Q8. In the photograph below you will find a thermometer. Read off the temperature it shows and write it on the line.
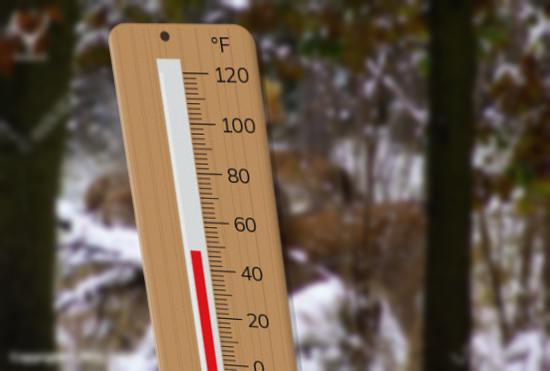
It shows 48 °F
